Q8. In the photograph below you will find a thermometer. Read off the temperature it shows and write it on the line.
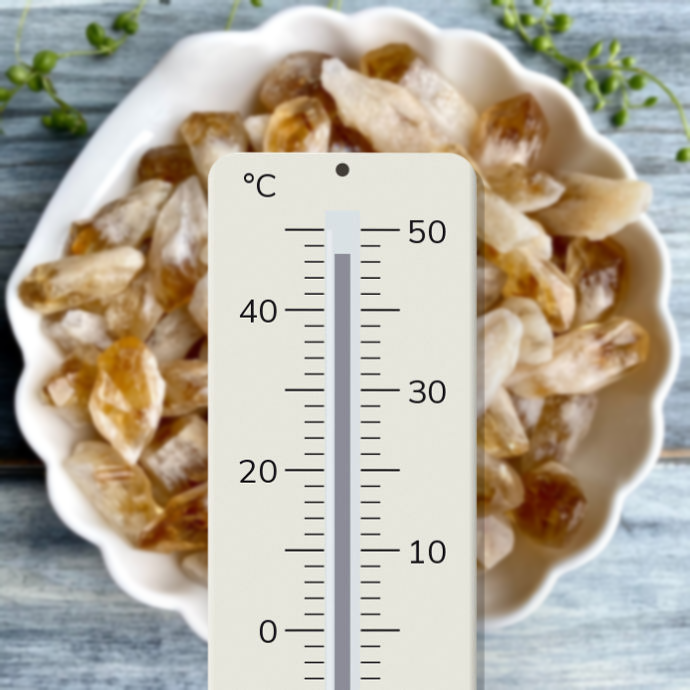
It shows 47 °C
